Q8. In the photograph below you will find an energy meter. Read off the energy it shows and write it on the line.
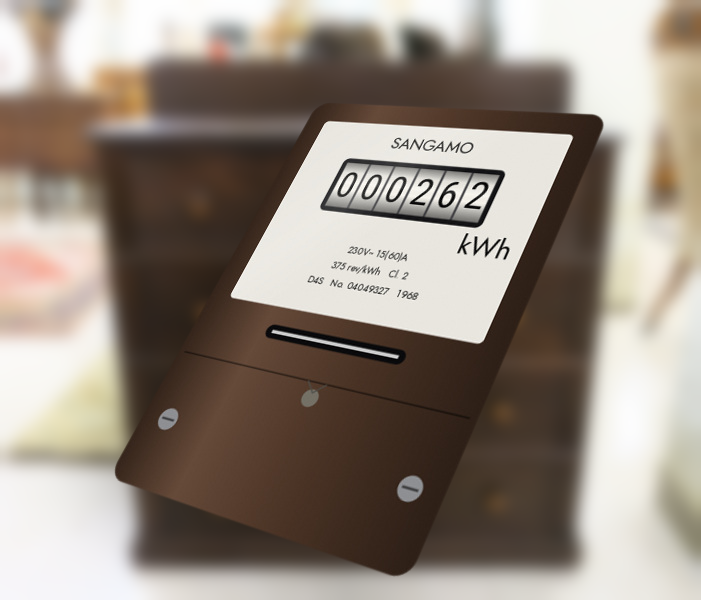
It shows 262 kWh
